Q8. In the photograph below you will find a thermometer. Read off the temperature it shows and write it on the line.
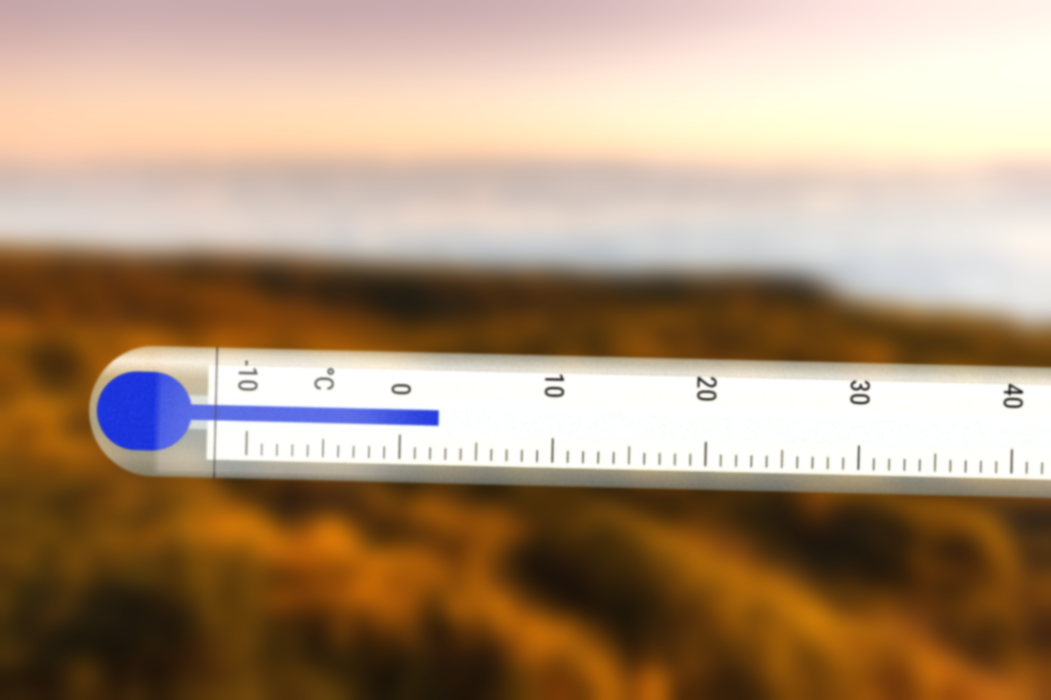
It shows 2.5 °C
